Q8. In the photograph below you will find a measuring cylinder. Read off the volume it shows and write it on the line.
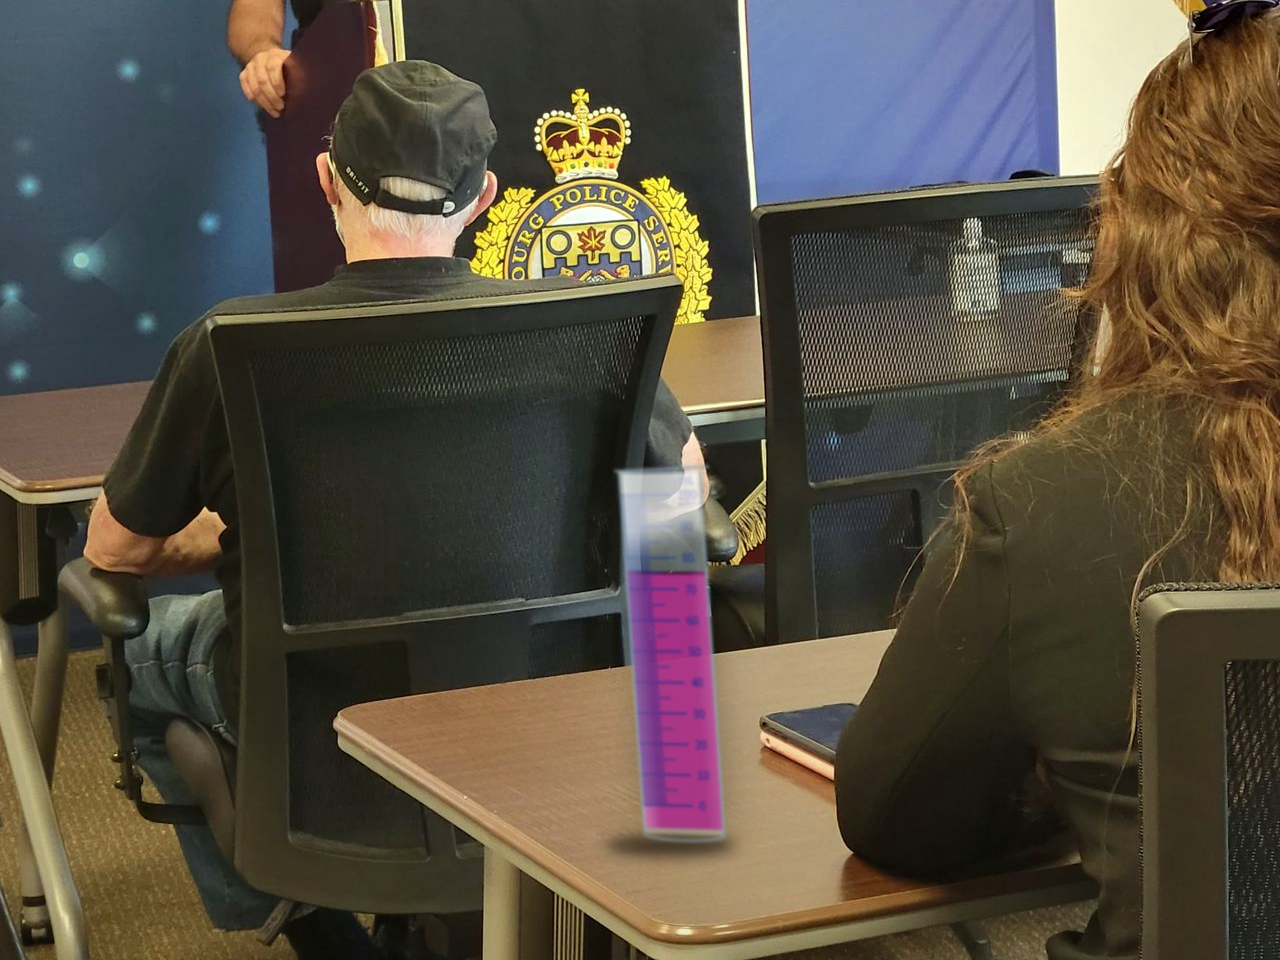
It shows 75 mL
